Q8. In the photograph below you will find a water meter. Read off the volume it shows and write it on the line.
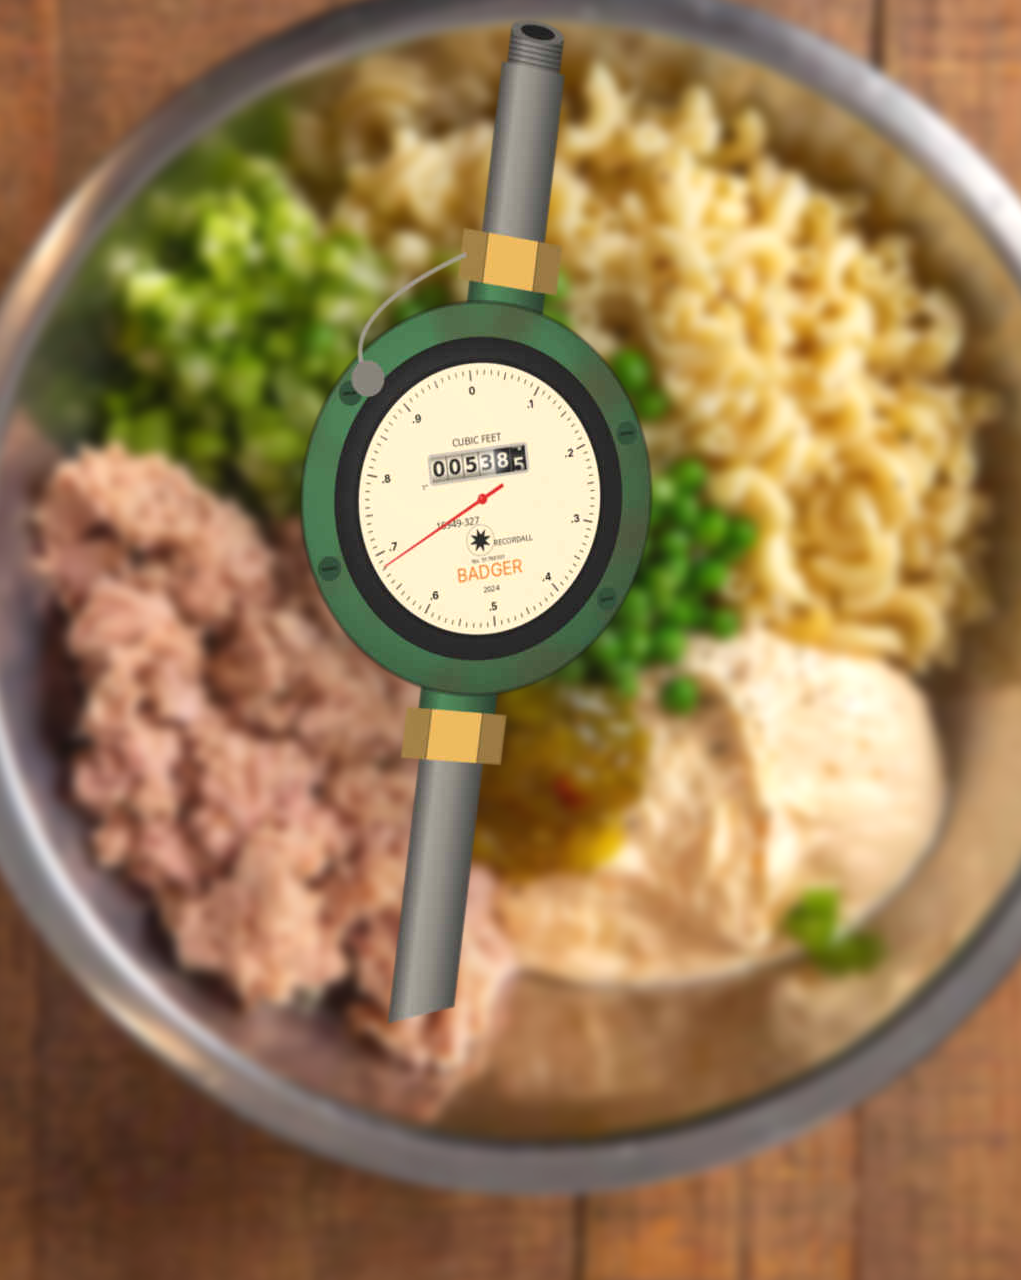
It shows 5384.68 ft³
